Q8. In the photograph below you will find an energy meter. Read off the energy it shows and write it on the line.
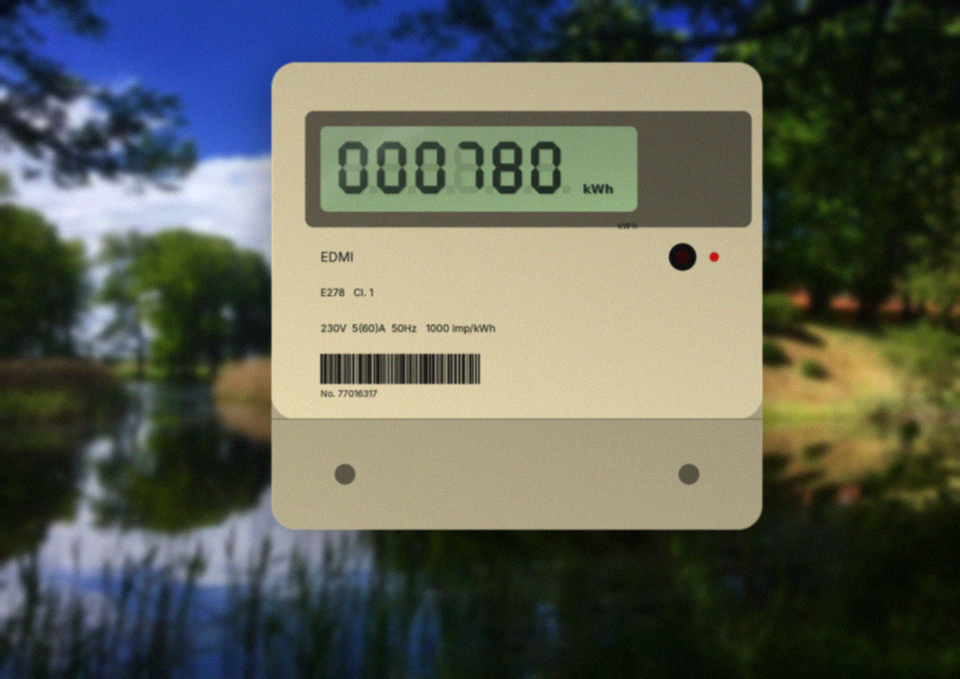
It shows 780 kWh
